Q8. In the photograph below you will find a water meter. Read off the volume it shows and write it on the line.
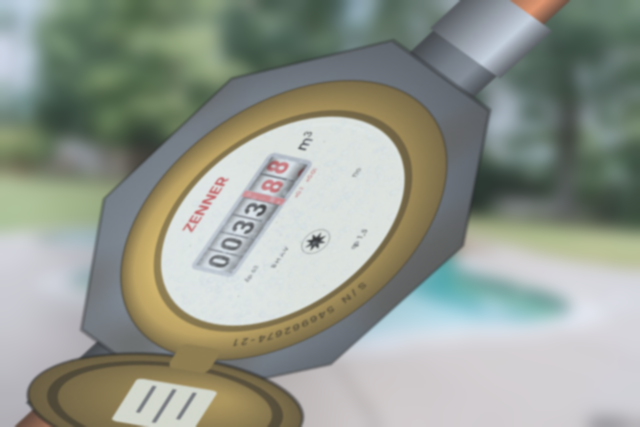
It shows 33.88 m³
